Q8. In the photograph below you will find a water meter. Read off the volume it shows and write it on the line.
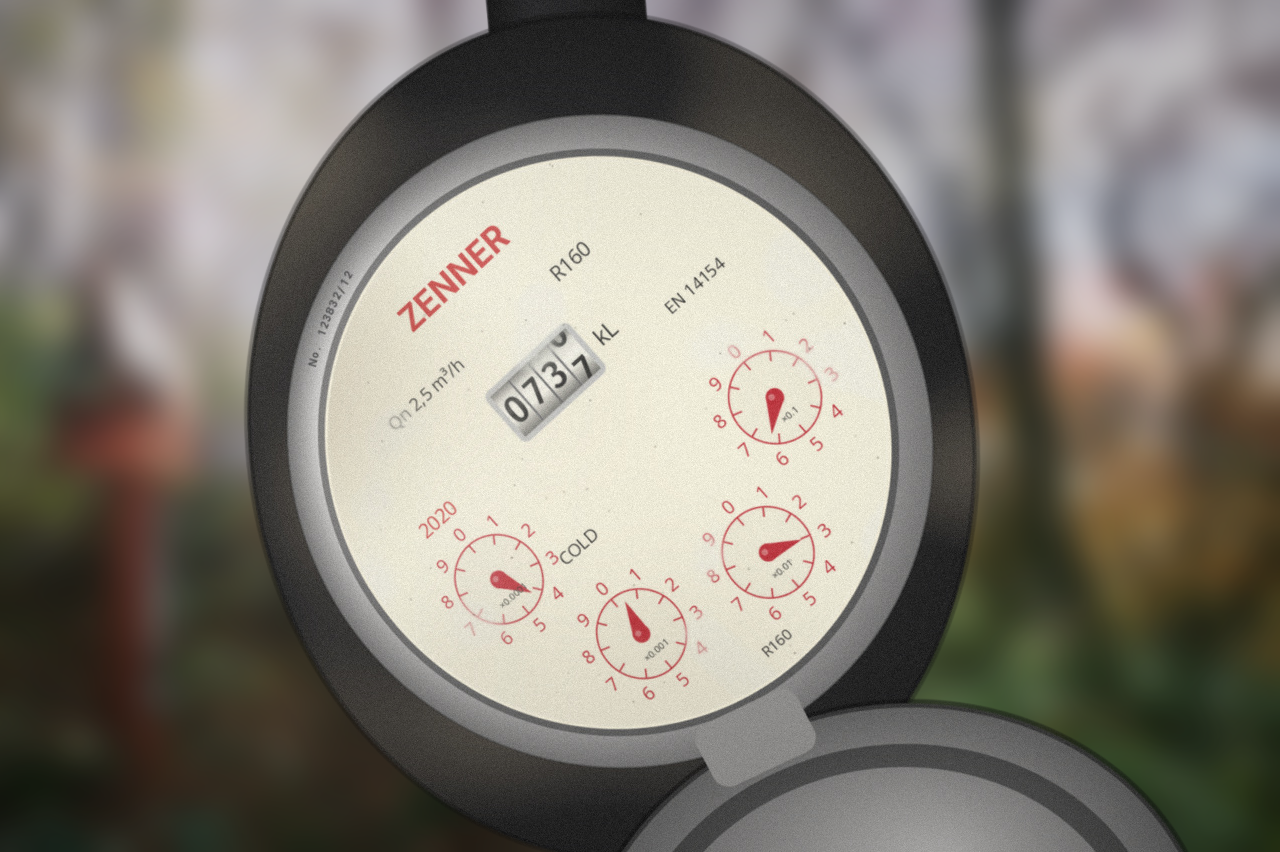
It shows 736.6304 kL
